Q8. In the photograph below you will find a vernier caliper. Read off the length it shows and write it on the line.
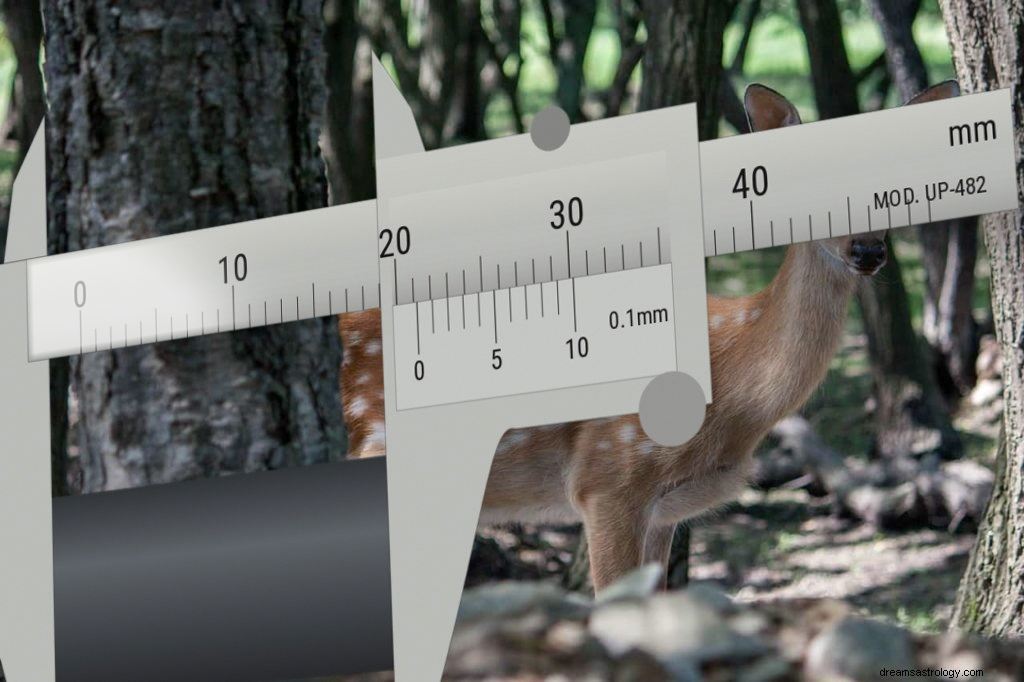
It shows 21.2 mm
